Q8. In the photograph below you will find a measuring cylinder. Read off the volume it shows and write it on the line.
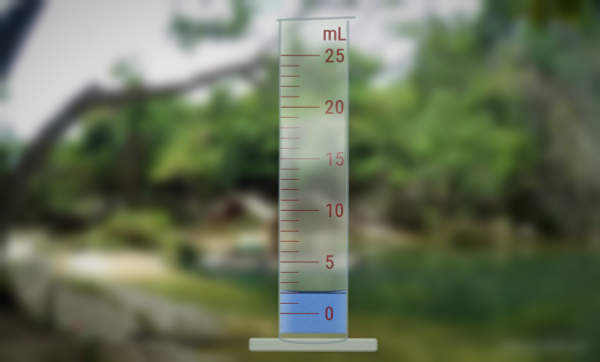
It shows 2 mL
